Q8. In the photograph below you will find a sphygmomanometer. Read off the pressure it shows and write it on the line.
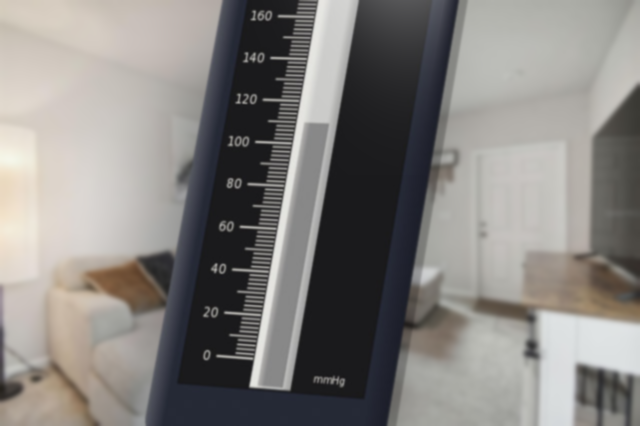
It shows 110 mmHg
